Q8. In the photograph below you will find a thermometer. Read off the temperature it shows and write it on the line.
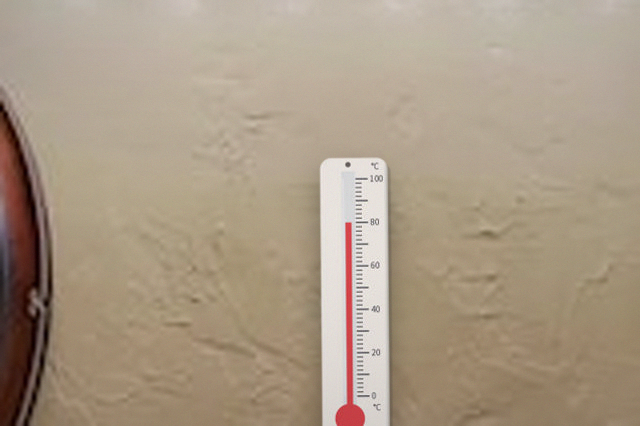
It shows 80 °C
